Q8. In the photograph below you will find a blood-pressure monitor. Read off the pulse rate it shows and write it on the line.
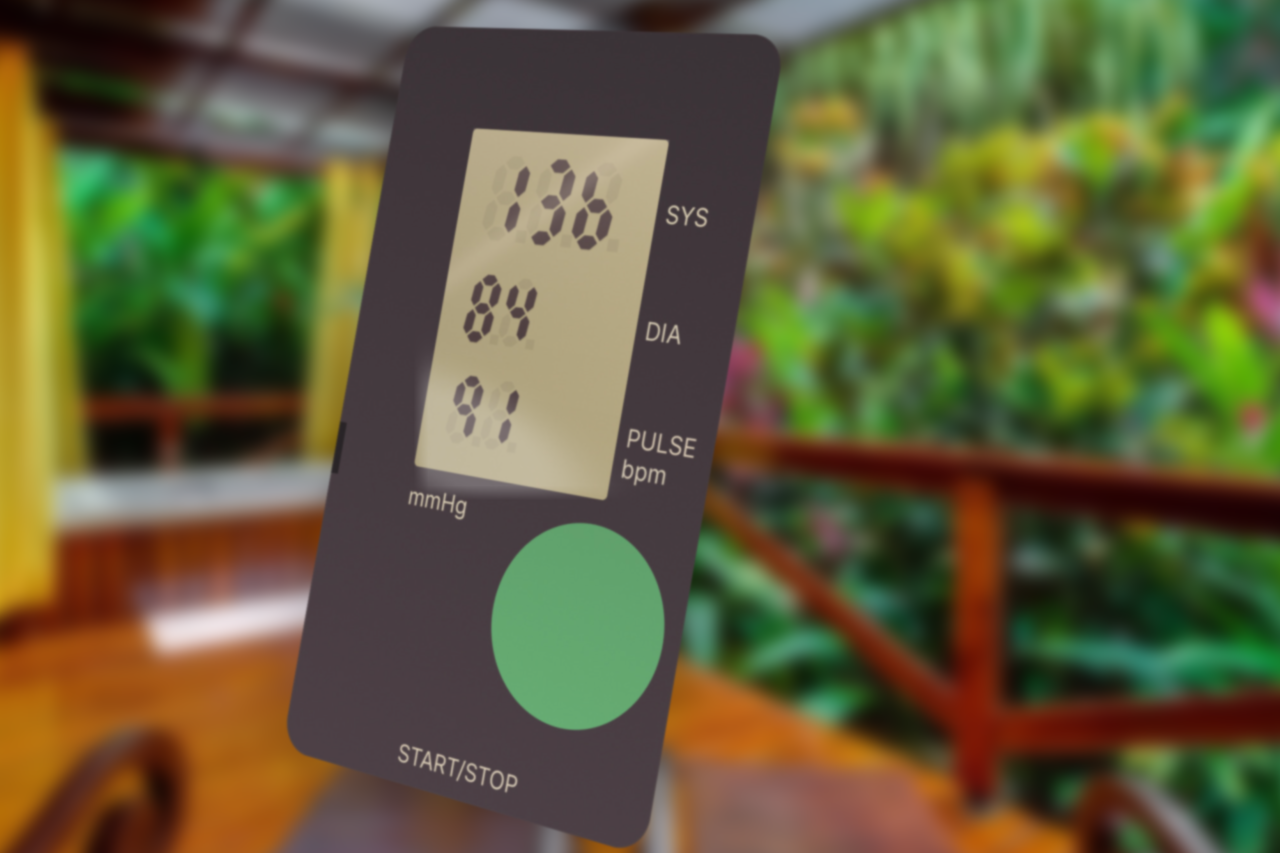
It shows 91 bpm
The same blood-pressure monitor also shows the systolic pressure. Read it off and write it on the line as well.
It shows 136 mmHg
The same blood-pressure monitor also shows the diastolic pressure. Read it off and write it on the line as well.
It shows 84 mmHg
